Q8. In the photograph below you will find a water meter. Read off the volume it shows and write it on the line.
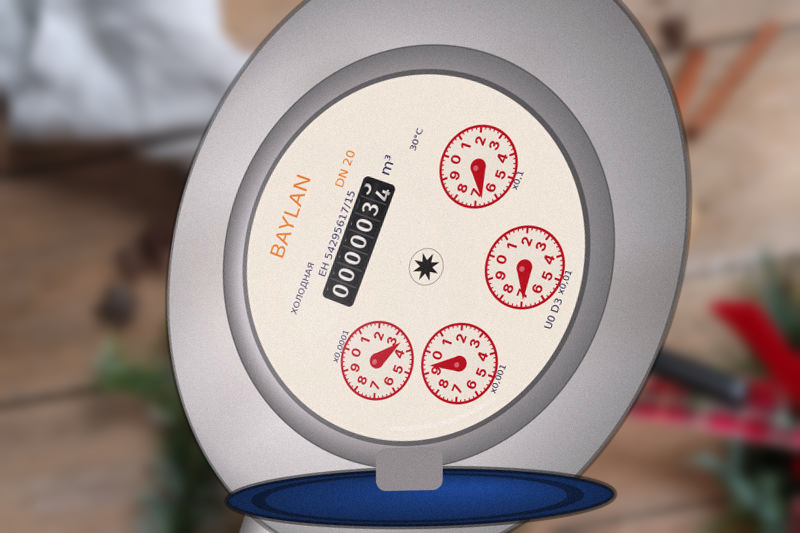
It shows 33.6693 m³
